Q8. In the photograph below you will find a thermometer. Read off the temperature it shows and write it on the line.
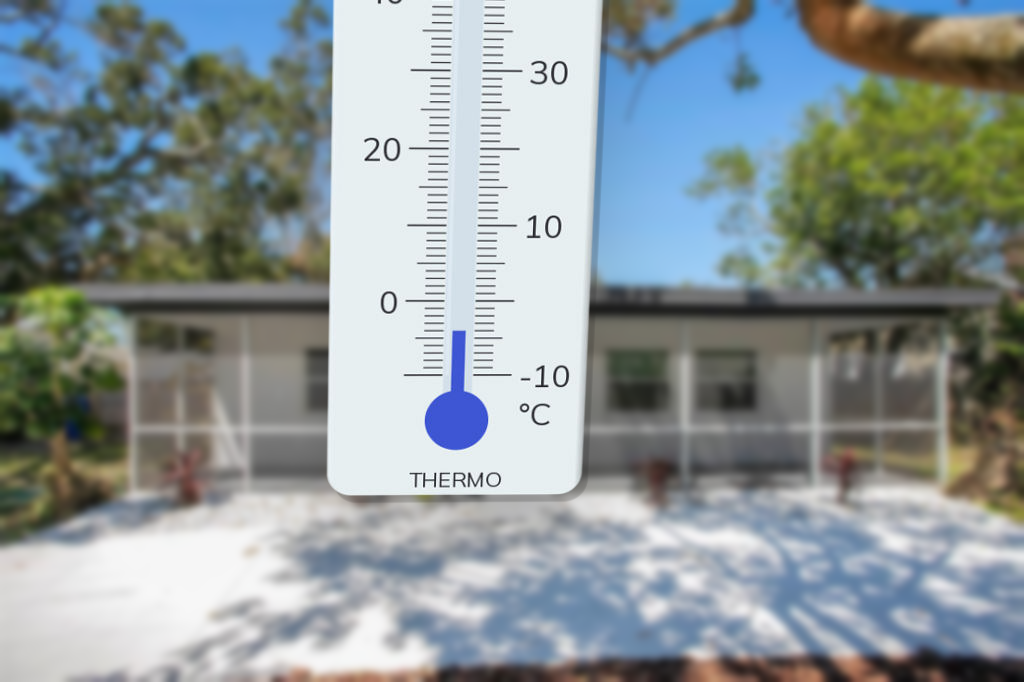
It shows -4 °C
